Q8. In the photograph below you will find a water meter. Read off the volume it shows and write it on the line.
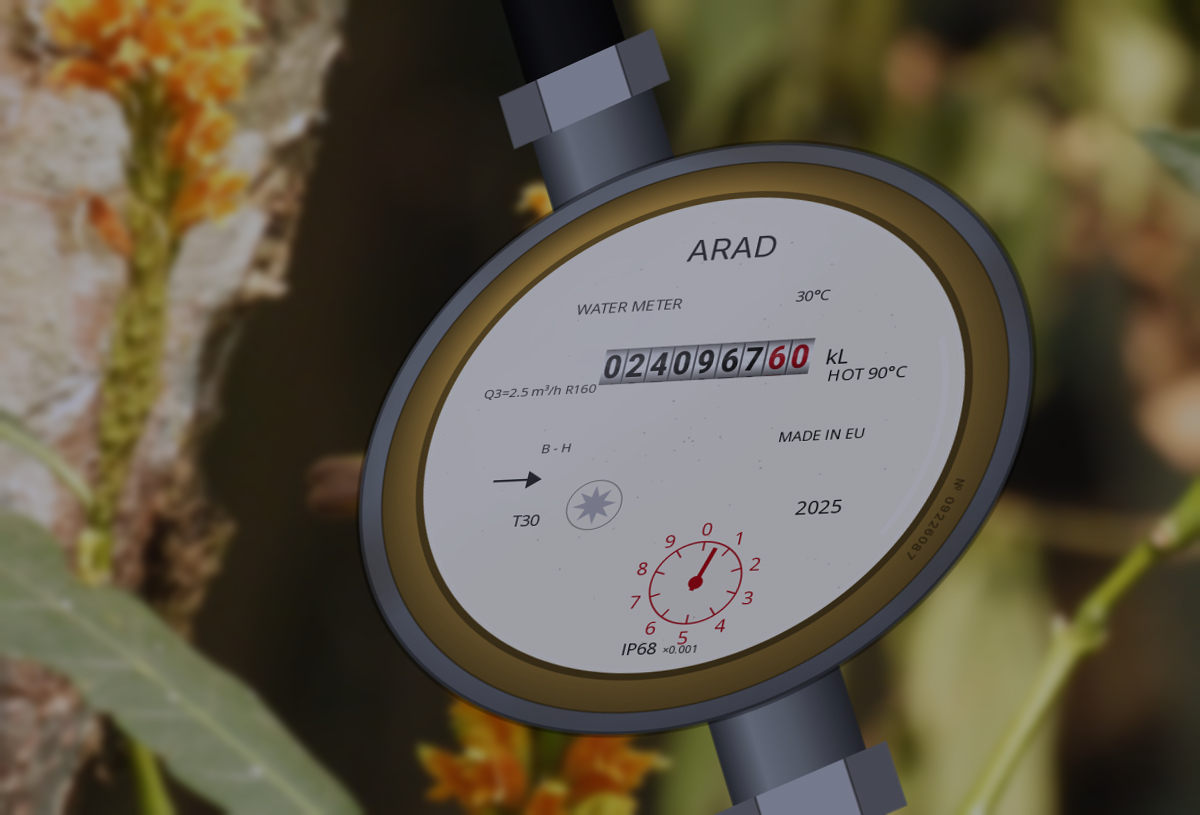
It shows 240967.600 kL
